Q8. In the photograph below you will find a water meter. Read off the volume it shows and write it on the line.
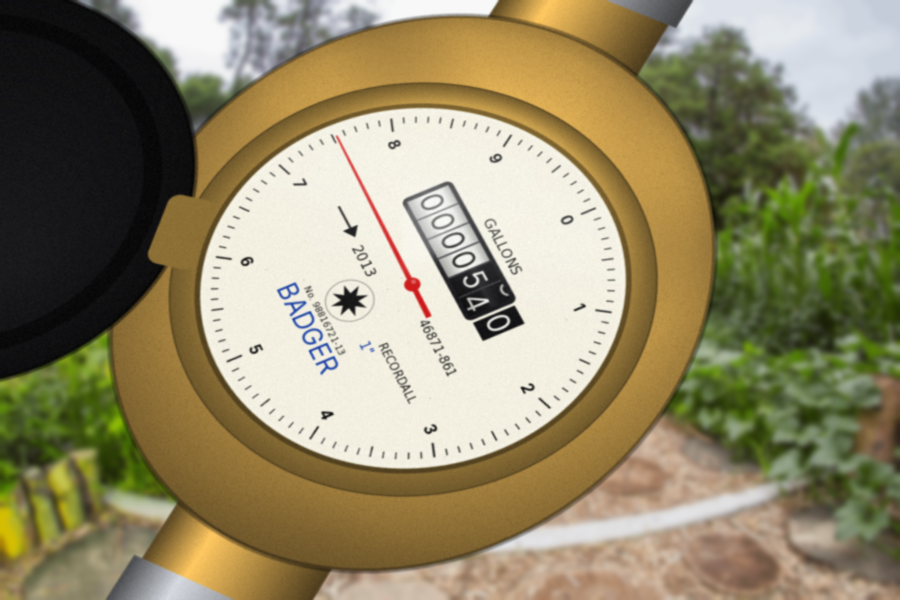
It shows 537.5 gal
